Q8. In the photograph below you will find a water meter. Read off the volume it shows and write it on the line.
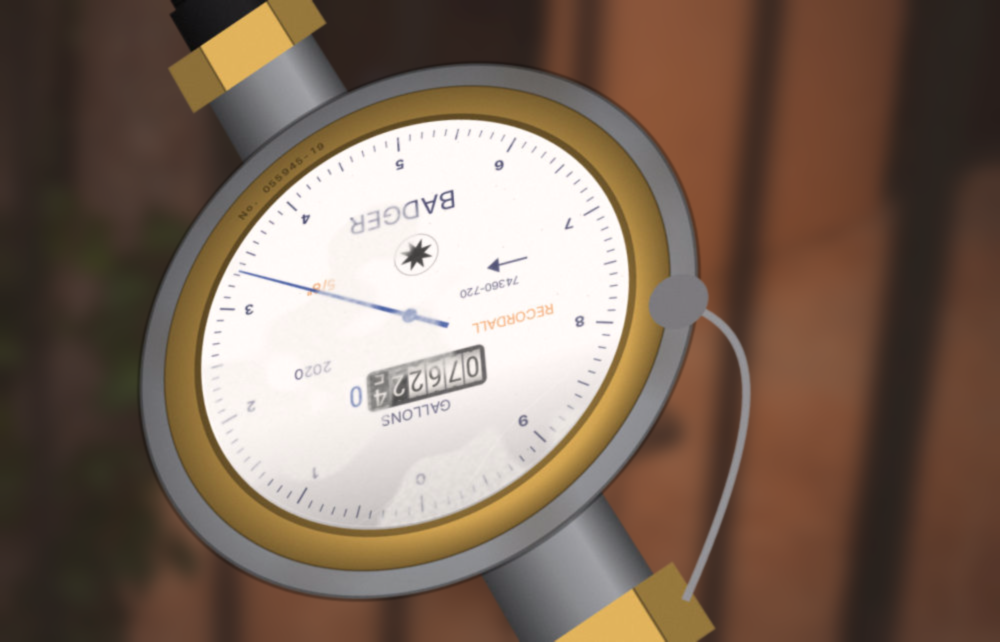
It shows 762243.3 gal
